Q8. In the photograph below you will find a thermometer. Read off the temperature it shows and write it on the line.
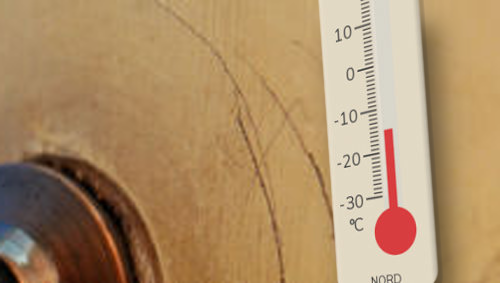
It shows -15 °C
